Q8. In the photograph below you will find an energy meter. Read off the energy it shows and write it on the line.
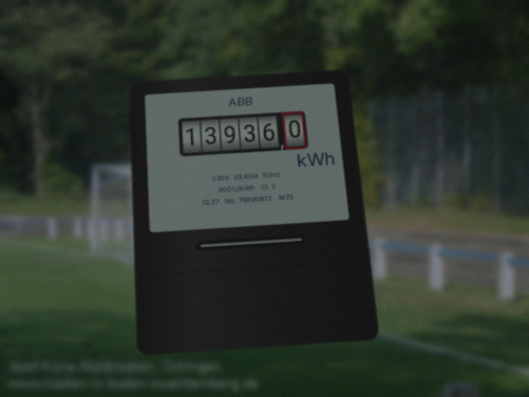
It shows 13936.0 kWh
